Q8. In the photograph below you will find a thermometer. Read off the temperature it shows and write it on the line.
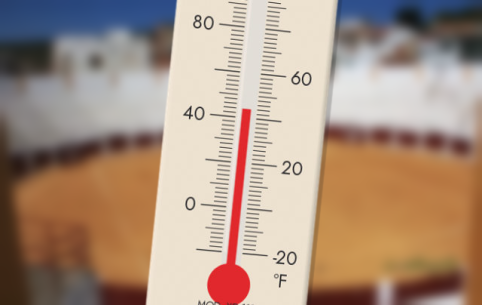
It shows 44 °F
